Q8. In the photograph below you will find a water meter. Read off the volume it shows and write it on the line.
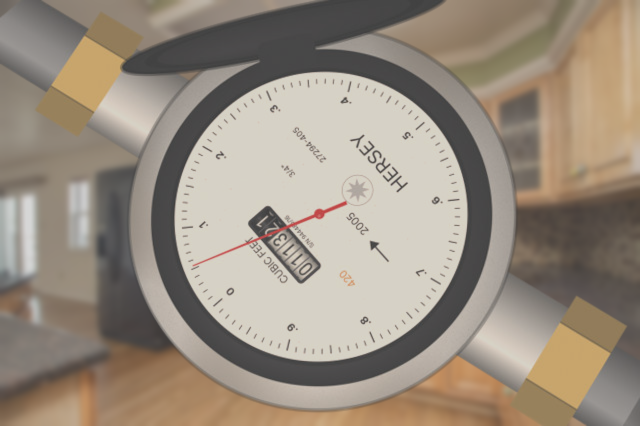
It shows 11321.05 ft³
